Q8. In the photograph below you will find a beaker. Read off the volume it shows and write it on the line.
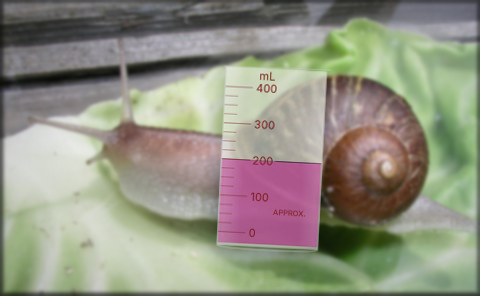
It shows 200 mL
